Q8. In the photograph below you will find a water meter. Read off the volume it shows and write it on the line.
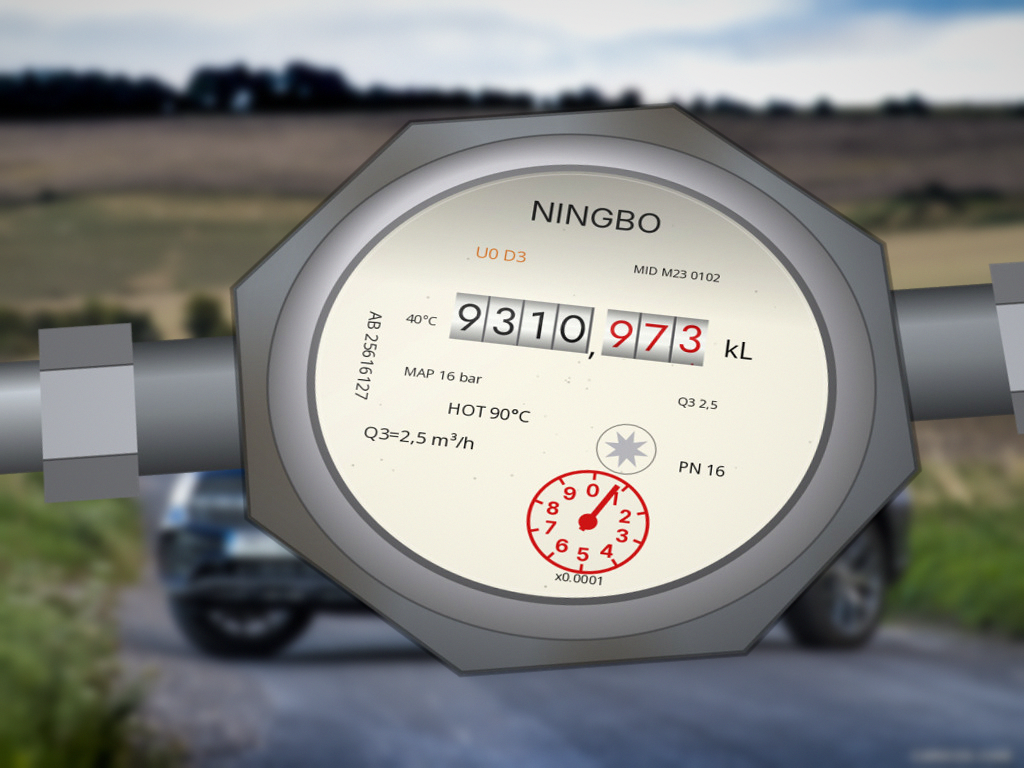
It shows 9310.9730 kL
